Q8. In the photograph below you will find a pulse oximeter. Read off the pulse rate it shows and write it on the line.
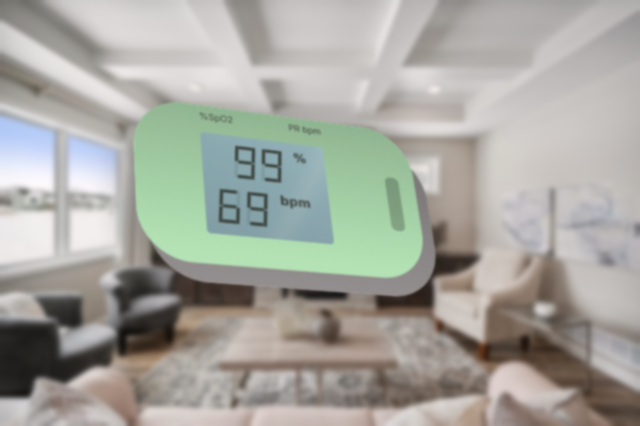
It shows 69 bpm
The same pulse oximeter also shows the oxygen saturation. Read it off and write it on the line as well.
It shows 99 %
